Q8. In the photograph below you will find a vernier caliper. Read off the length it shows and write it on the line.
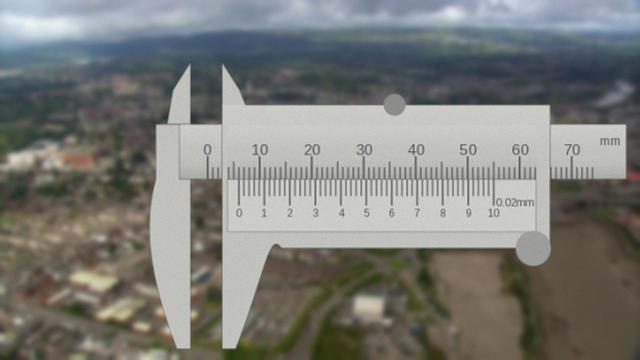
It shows 6.0 mm
